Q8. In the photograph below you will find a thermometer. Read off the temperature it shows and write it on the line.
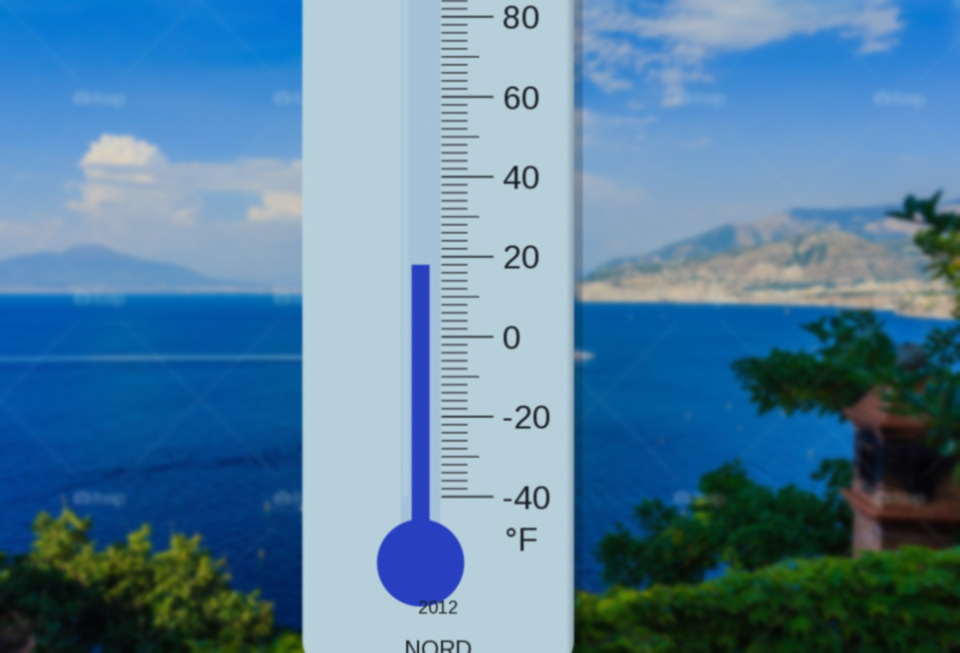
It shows 18 °F
